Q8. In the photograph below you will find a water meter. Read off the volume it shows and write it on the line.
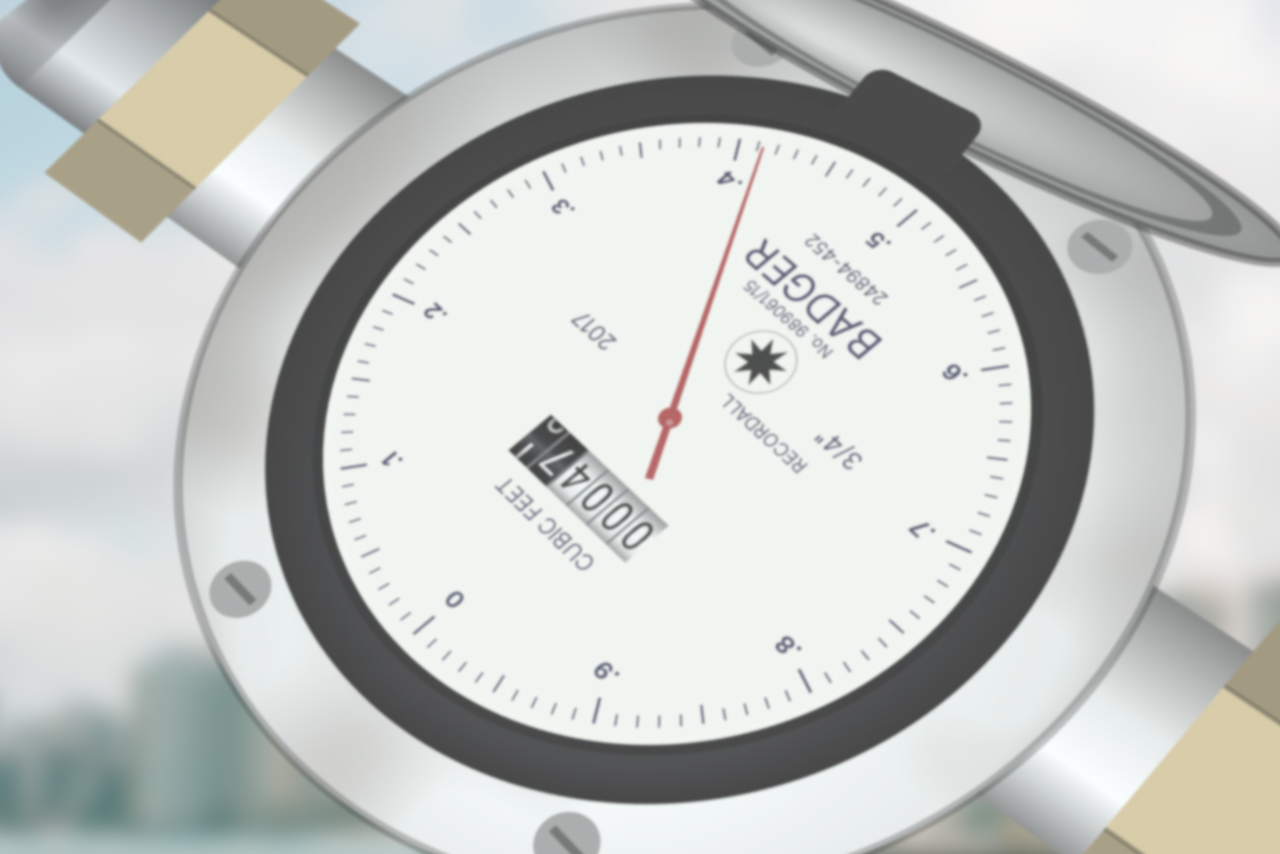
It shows 471.41 ft³
